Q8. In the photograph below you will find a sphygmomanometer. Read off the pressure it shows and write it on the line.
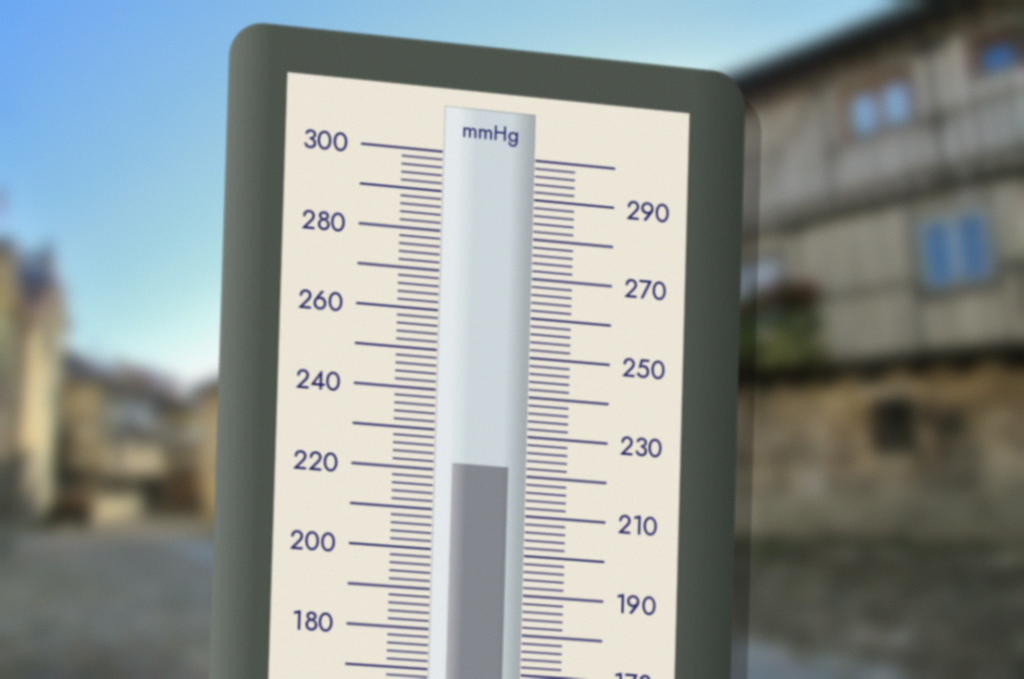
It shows 222 mmHg
